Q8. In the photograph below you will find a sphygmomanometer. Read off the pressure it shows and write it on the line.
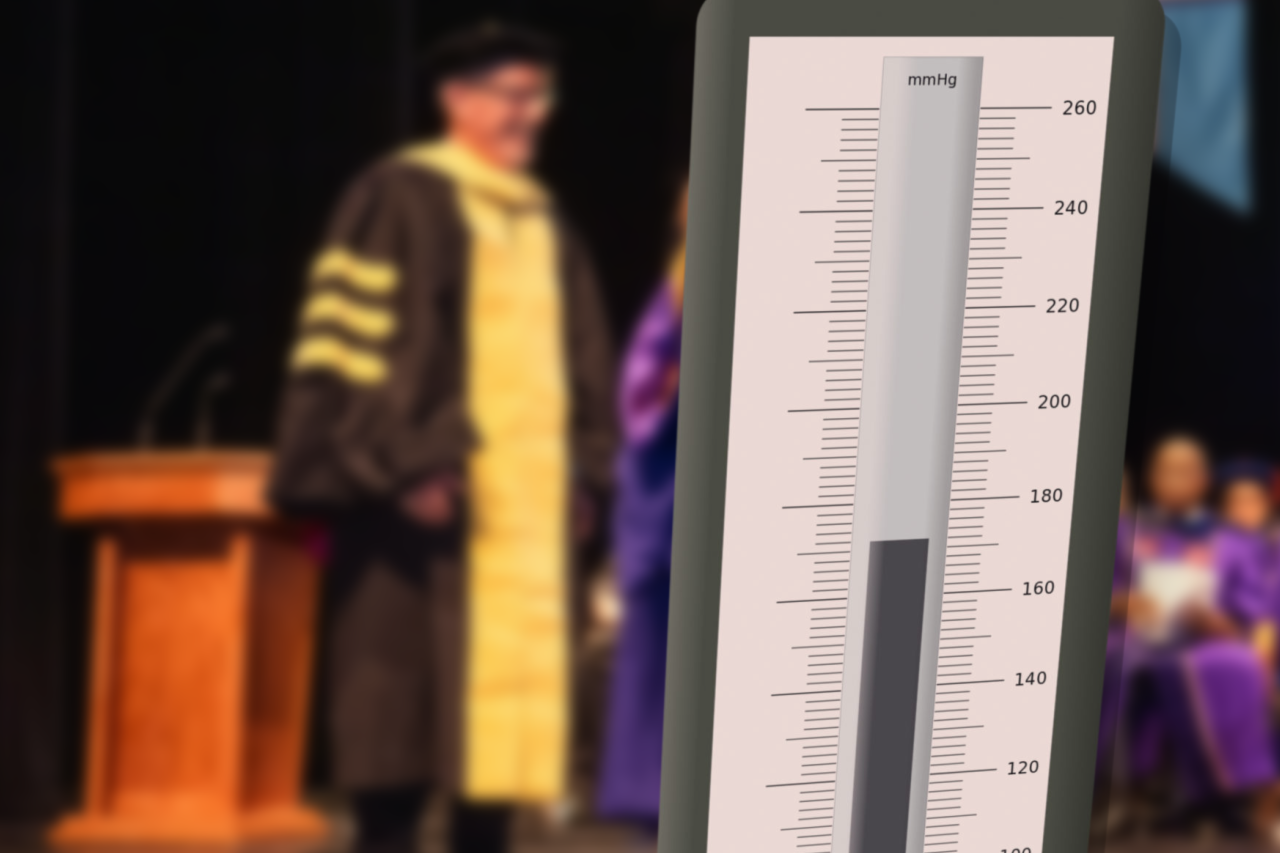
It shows 172 mmHg
